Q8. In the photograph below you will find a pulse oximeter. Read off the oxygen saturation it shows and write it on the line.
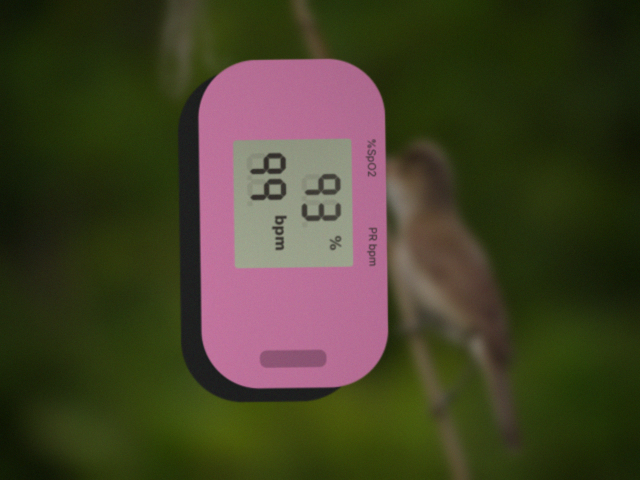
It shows 93 %
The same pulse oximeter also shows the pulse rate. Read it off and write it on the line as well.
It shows 99 bpm
